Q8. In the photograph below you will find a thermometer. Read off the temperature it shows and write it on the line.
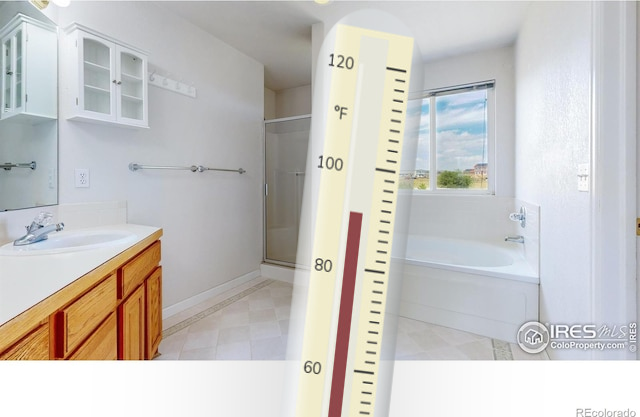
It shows 91 °F
